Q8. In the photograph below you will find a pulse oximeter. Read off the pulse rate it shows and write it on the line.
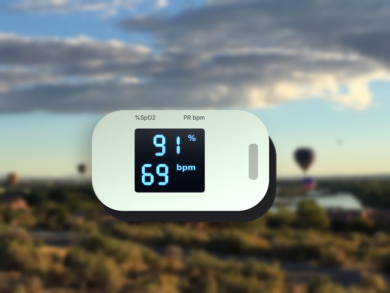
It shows 69 bpm
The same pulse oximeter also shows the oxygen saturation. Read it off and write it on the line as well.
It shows 91 %
